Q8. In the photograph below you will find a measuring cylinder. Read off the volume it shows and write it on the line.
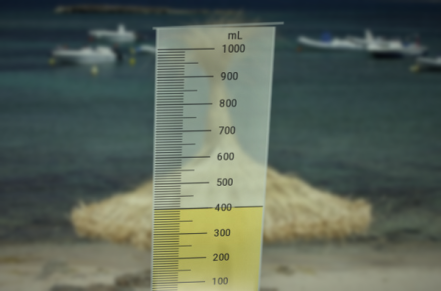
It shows 400 mL
